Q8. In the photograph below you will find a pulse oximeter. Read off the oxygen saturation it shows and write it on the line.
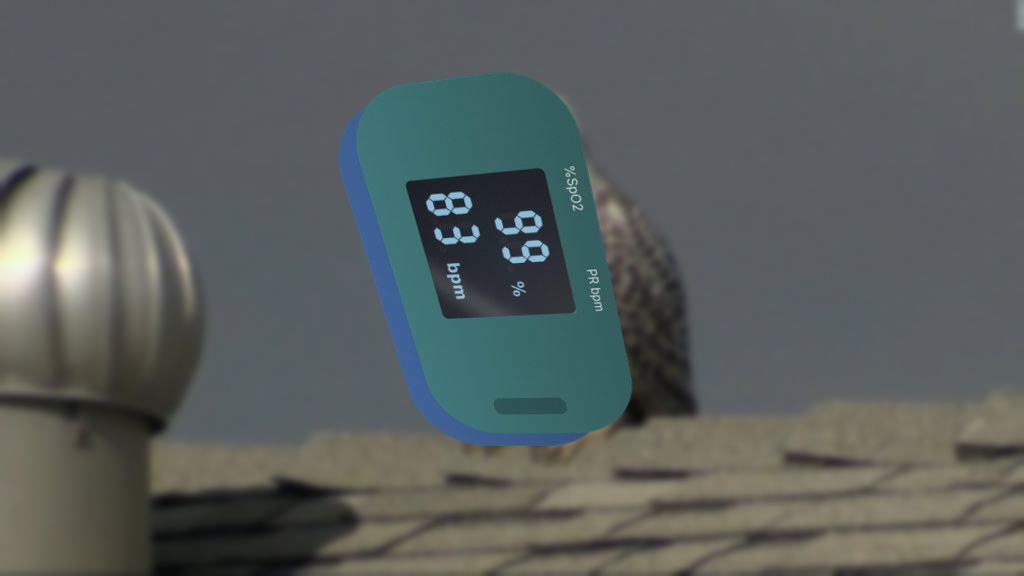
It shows 99 %
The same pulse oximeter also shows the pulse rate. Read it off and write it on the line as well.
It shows 83 bpm
